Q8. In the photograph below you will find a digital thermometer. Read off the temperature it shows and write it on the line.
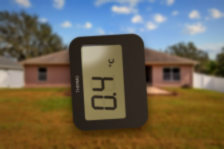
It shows 0.4 °C
